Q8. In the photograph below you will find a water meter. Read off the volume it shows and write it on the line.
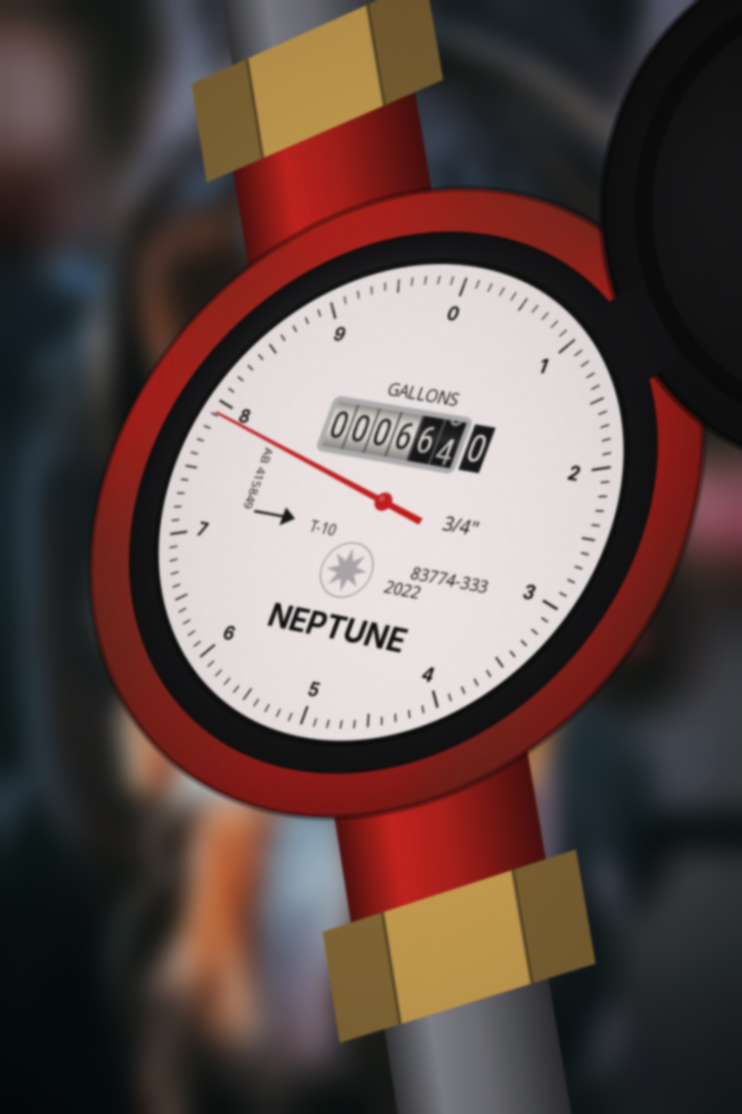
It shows 6637.9 gal
